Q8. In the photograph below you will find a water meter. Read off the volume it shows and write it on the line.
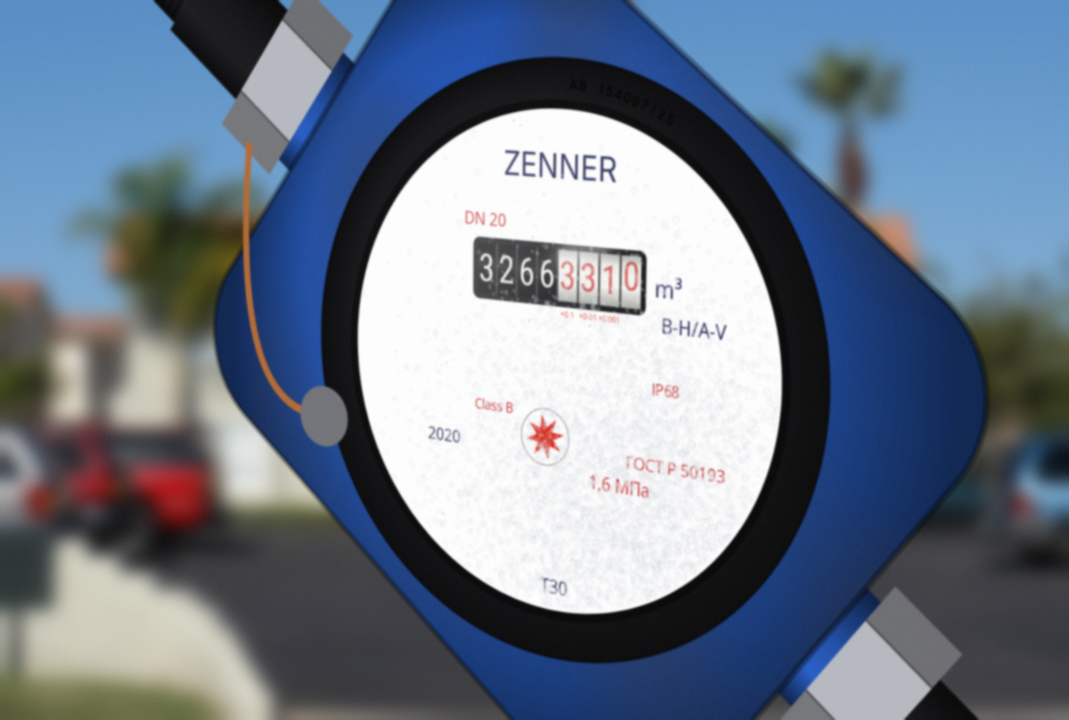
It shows 3266.3310 m³
